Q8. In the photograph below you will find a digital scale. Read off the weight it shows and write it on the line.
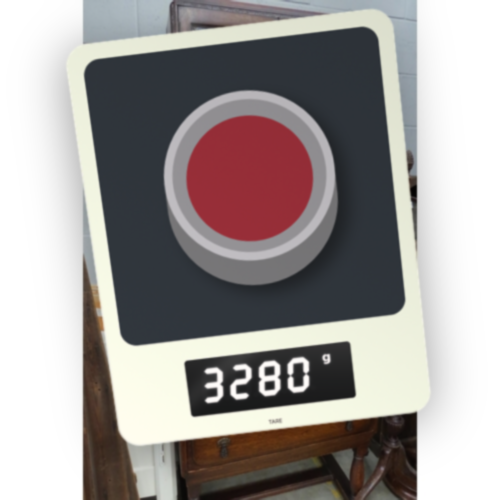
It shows 3280 g
